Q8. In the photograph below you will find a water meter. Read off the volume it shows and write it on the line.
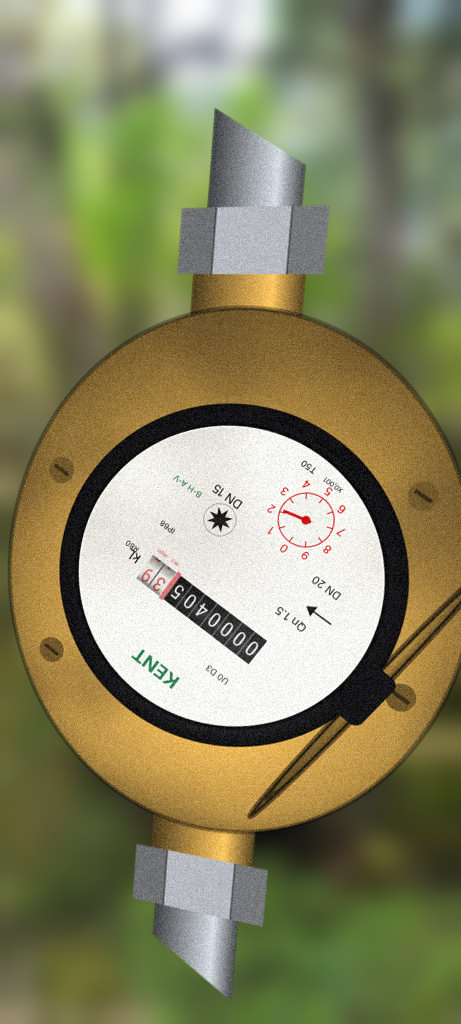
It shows 405.392 kL
